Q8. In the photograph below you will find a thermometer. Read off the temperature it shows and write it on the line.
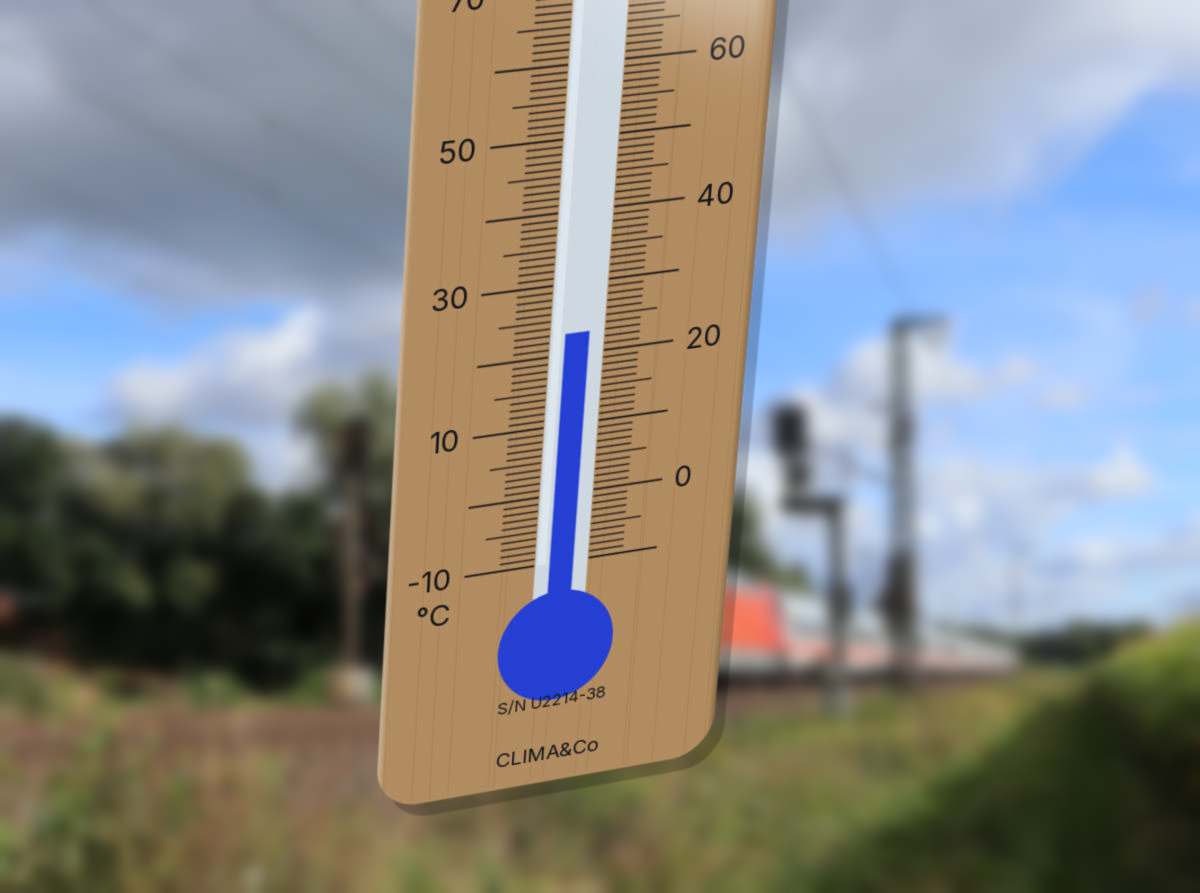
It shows 23 °C
